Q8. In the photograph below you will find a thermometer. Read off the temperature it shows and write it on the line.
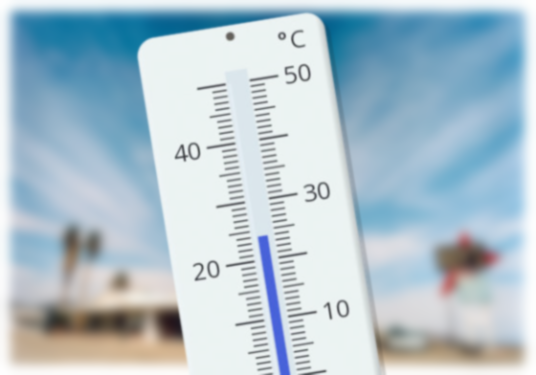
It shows 24 °C
